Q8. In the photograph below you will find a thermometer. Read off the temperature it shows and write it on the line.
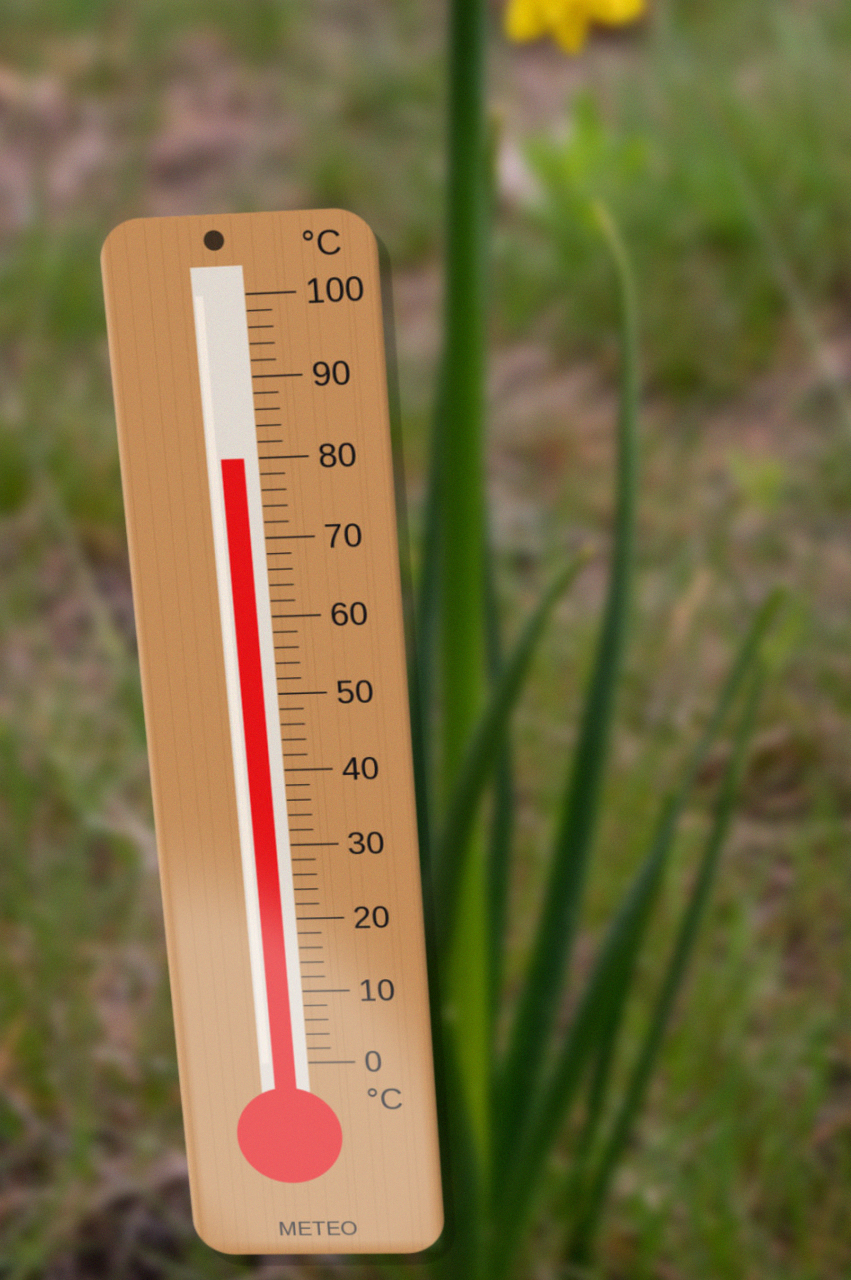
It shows 80 °C
